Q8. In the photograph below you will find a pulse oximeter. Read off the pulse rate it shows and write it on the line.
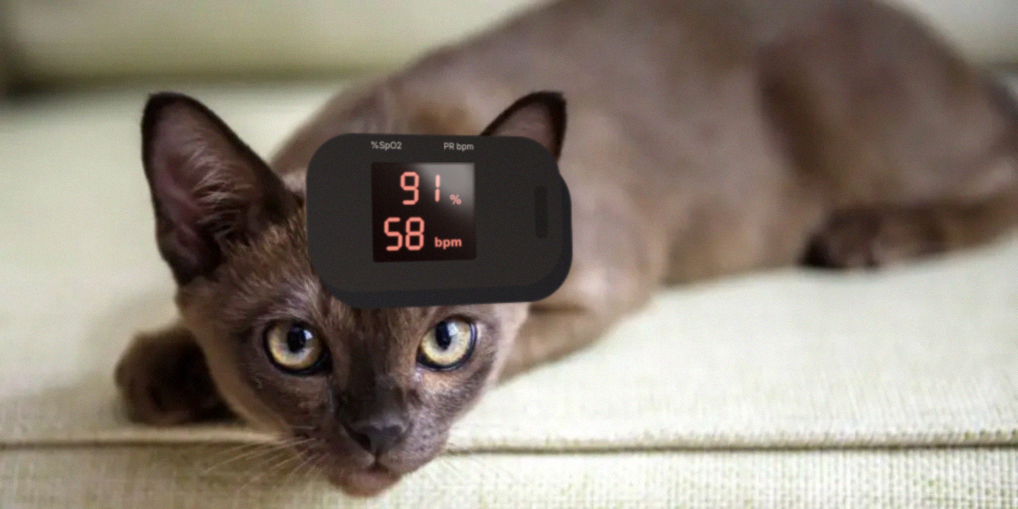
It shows 58 bpm
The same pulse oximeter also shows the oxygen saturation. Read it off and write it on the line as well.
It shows 91 %
